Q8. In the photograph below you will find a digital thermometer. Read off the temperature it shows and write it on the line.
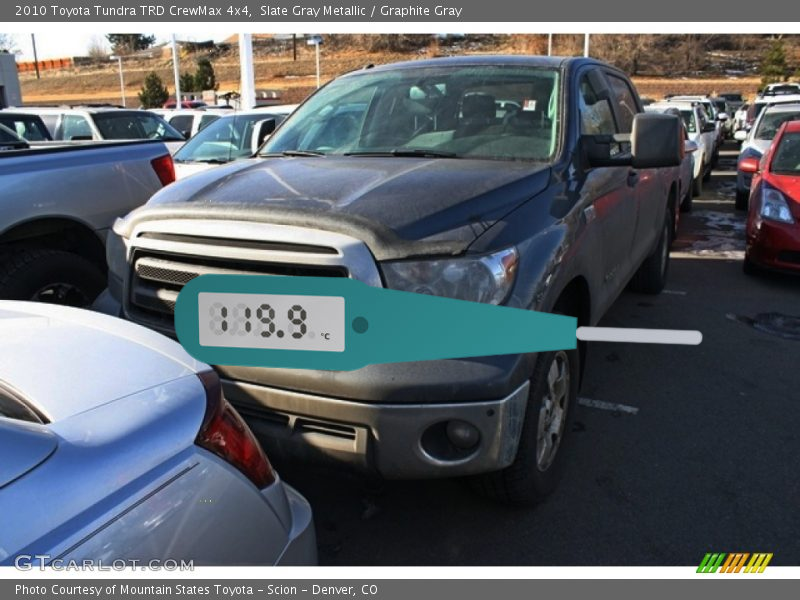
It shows 119.9 °C
